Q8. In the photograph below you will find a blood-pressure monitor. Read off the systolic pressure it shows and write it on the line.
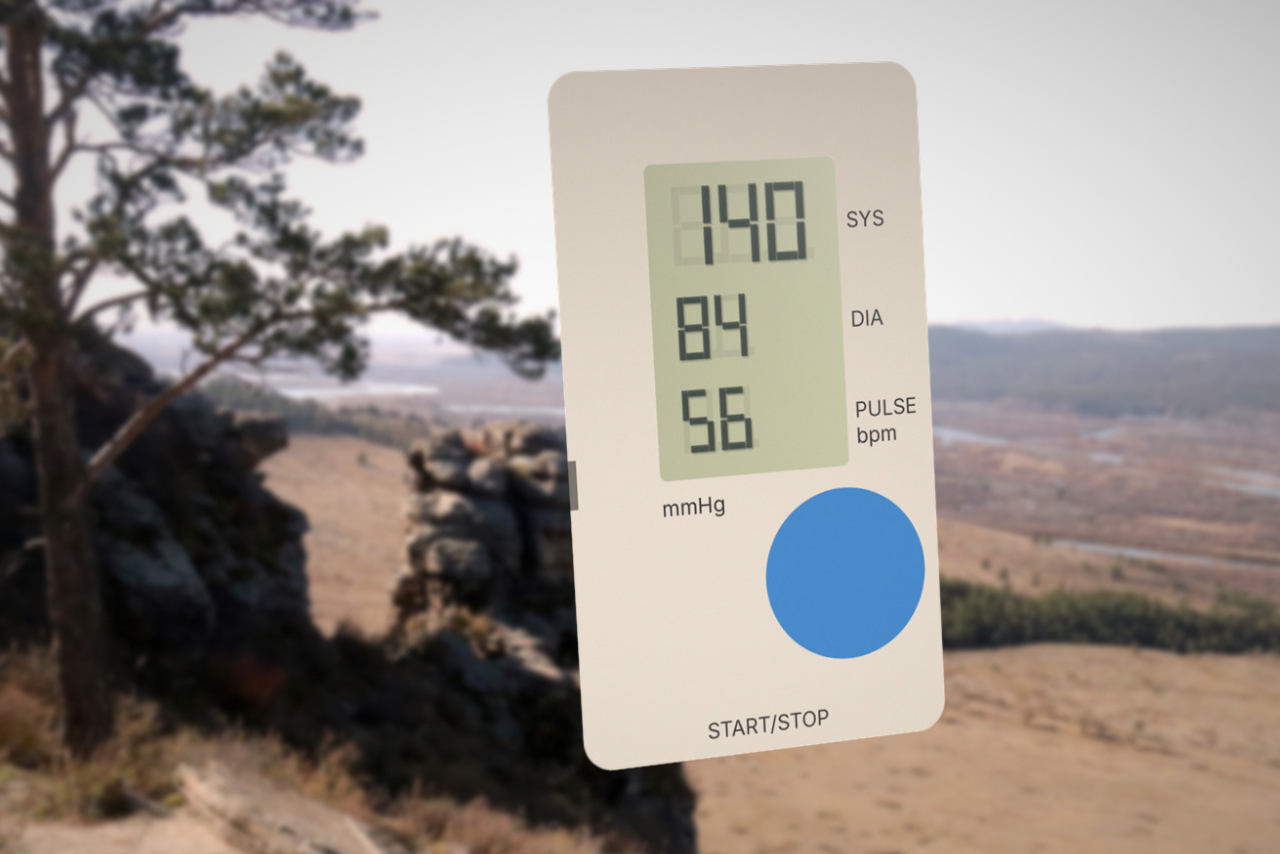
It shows 140 mmHg
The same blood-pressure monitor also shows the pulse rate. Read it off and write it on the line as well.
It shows 56 bpm
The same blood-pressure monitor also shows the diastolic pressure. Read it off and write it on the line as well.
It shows 84 mmHg
